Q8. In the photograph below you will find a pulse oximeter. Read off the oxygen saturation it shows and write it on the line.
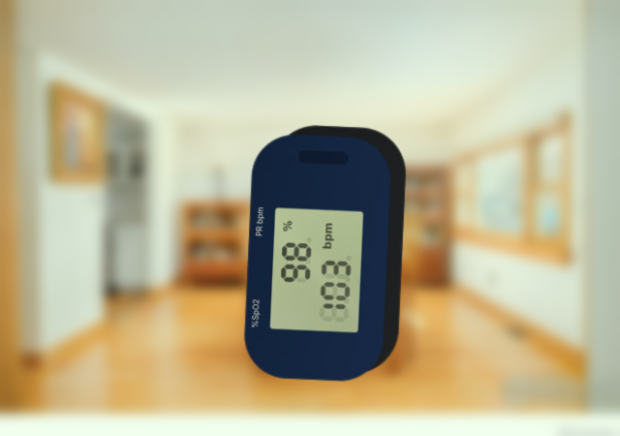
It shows 98 %
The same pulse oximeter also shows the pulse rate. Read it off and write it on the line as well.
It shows 103 bpm
